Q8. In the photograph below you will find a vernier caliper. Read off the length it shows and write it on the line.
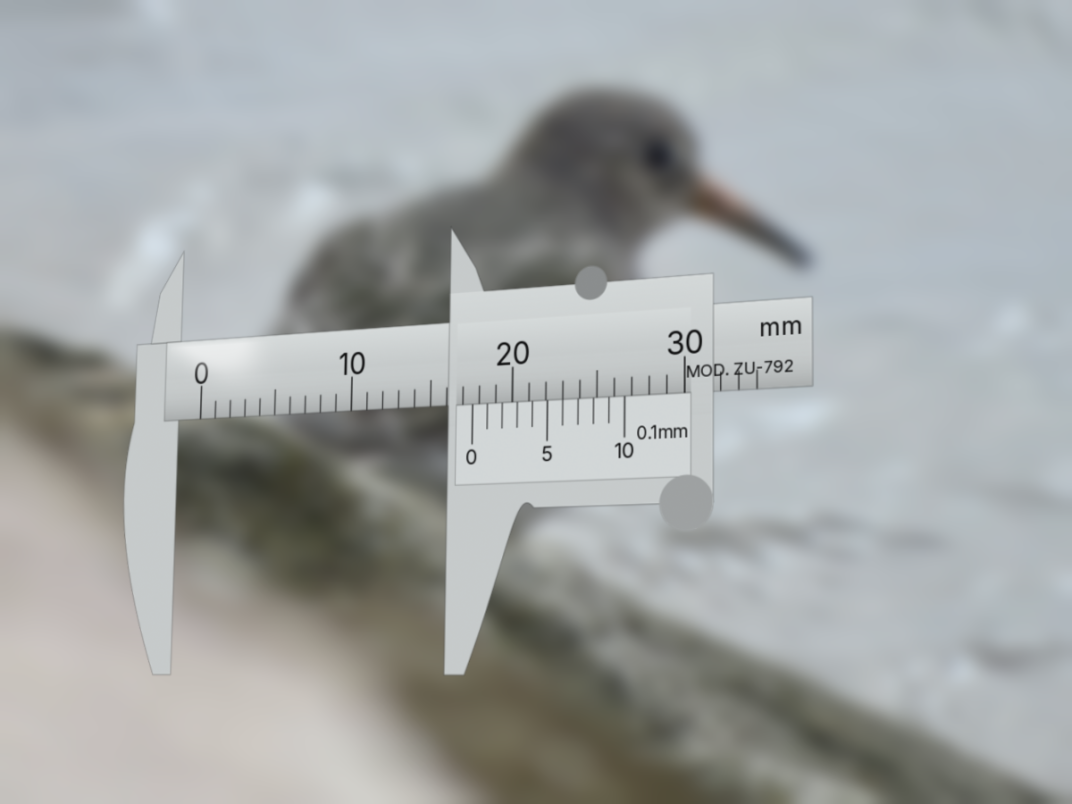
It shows 17.6 mm
